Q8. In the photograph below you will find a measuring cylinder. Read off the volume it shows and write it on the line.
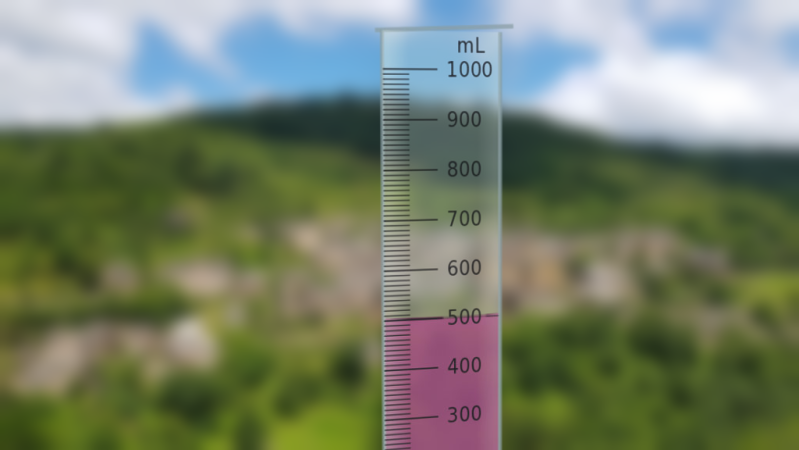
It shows 500 mL
